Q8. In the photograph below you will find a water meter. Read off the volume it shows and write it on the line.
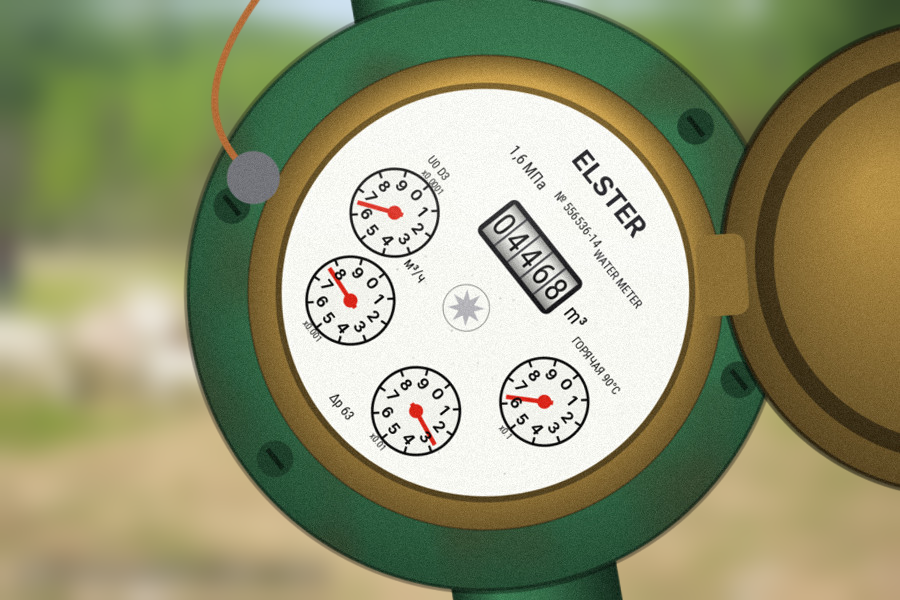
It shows 4468.6276 m³
